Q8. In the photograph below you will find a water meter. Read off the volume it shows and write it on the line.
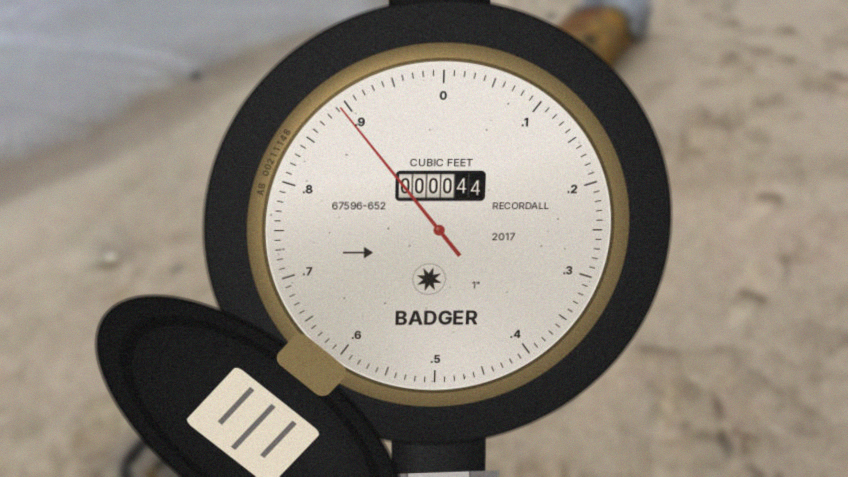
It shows 43.89 ft³
